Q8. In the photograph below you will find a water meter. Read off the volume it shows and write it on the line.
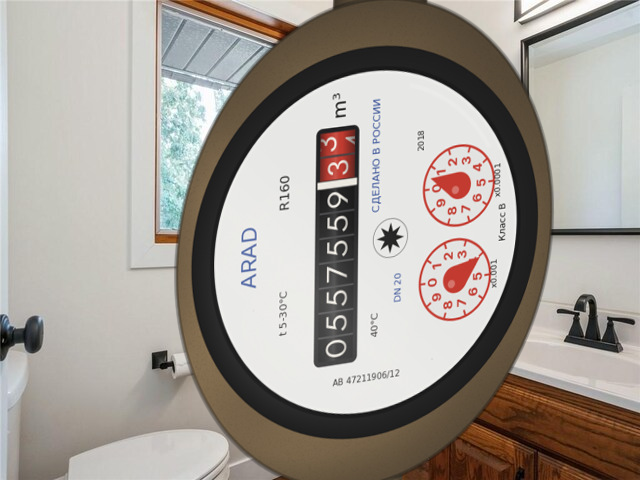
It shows 557559.3340 m³
